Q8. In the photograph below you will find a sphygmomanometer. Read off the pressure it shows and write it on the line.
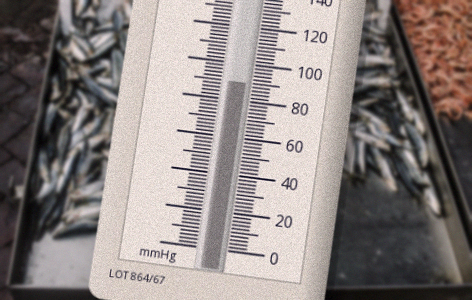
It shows 90 mmHg
